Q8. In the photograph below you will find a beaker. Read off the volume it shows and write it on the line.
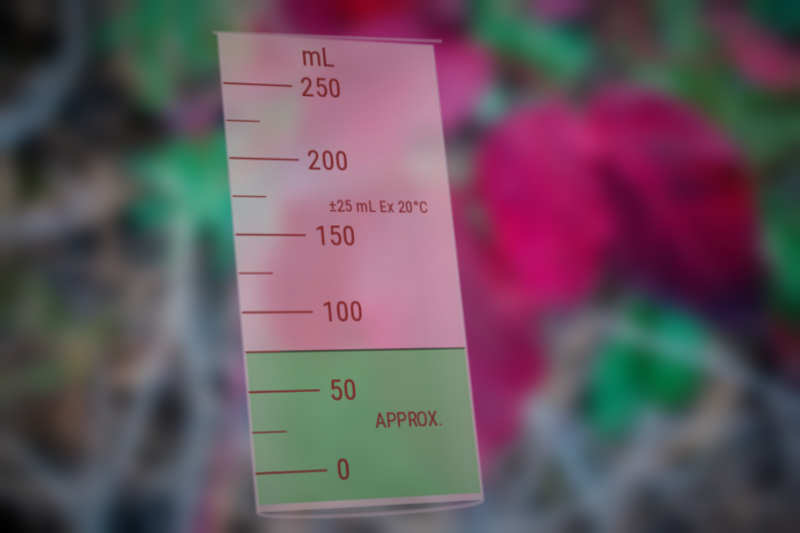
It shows 75 mL
